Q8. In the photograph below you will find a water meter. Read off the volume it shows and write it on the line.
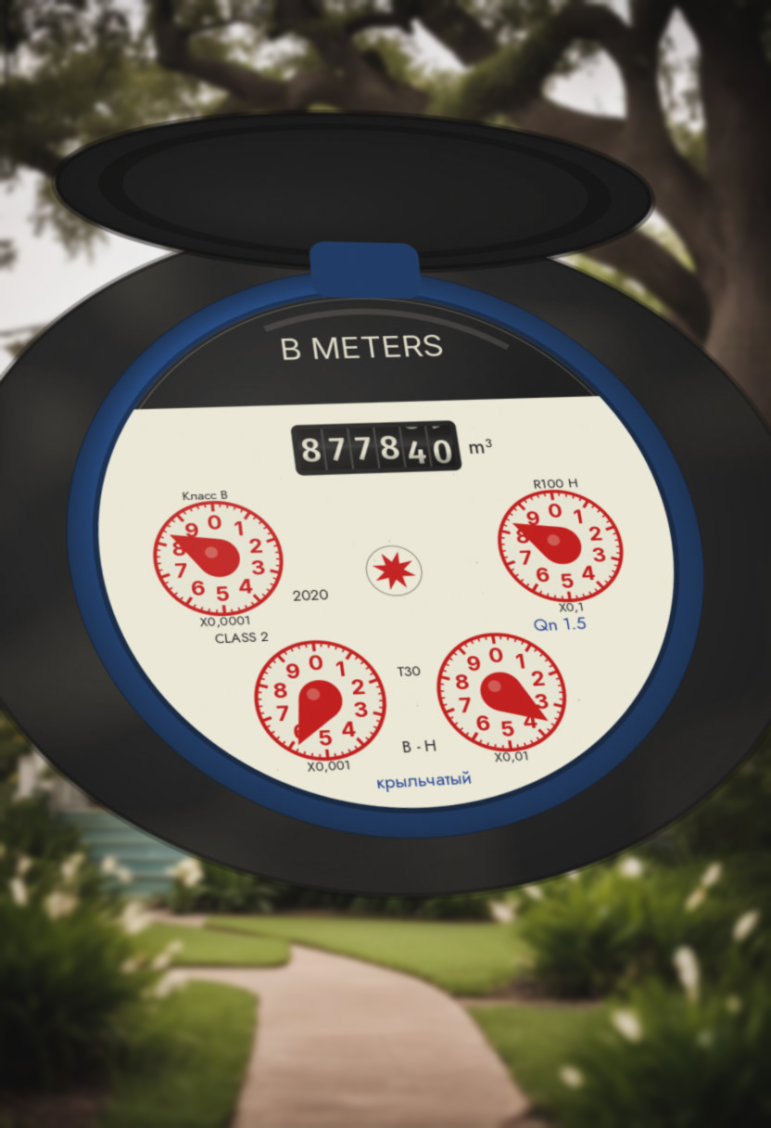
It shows 877839.8358 m³
